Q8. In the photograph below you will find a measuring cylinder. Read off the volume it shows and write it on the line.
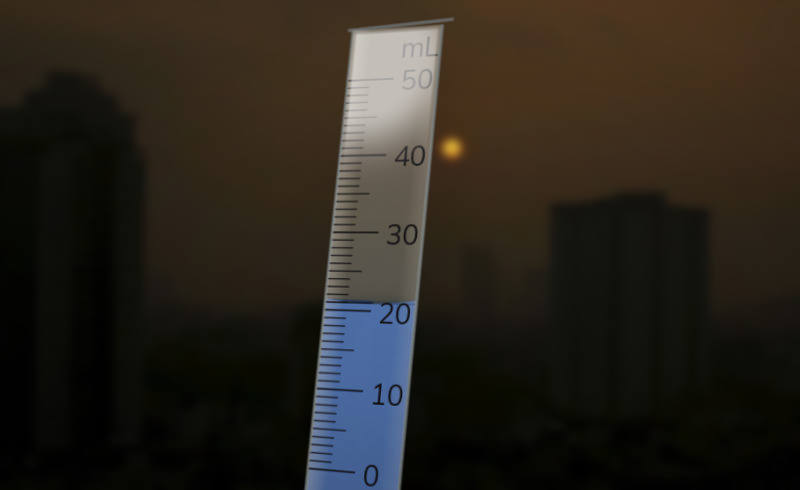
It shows 21 mL
